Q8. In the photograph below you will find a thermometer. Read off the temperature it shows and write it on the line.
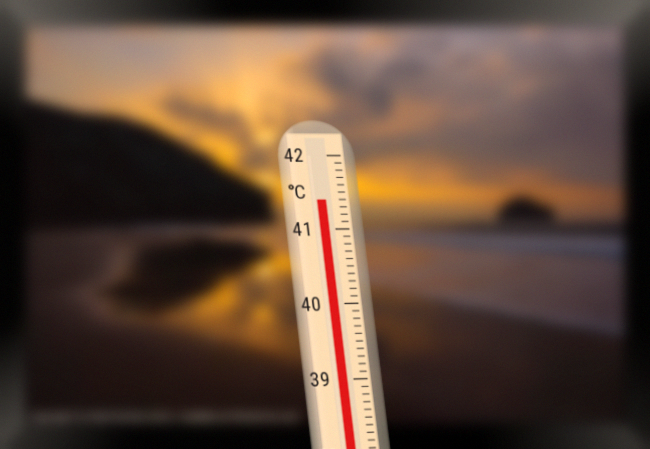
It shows 41.4 °C
